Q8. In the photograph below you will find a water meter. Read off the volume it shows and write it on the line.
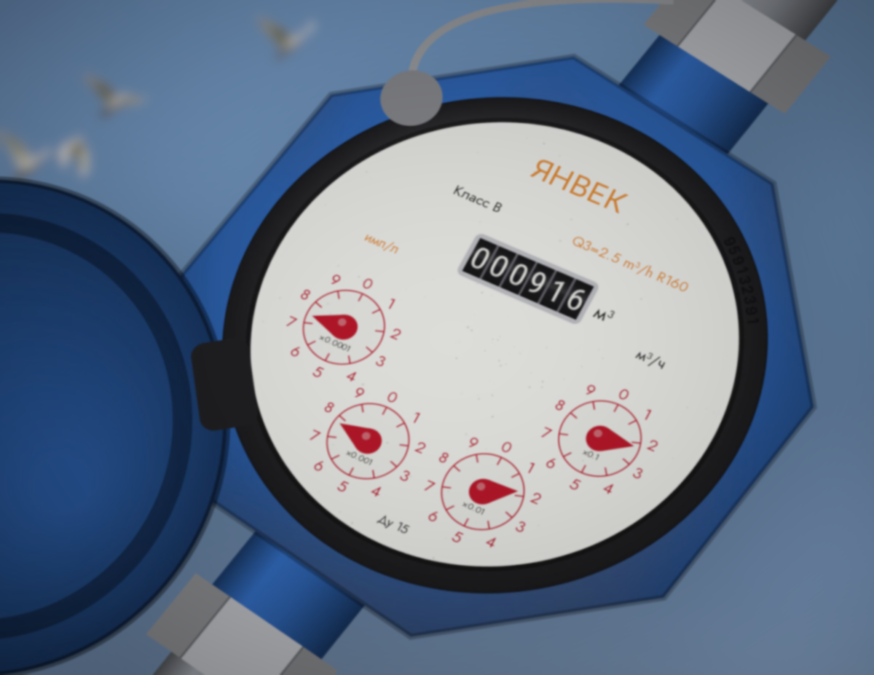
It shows 916.2177 m³
